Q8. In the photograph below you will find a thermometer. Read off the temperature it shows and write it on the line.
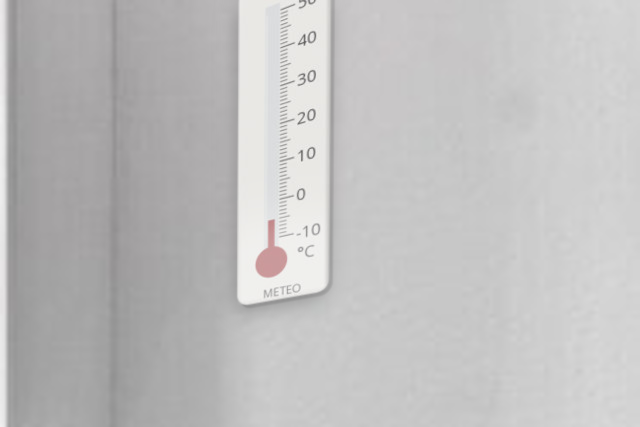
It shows -5 °C
